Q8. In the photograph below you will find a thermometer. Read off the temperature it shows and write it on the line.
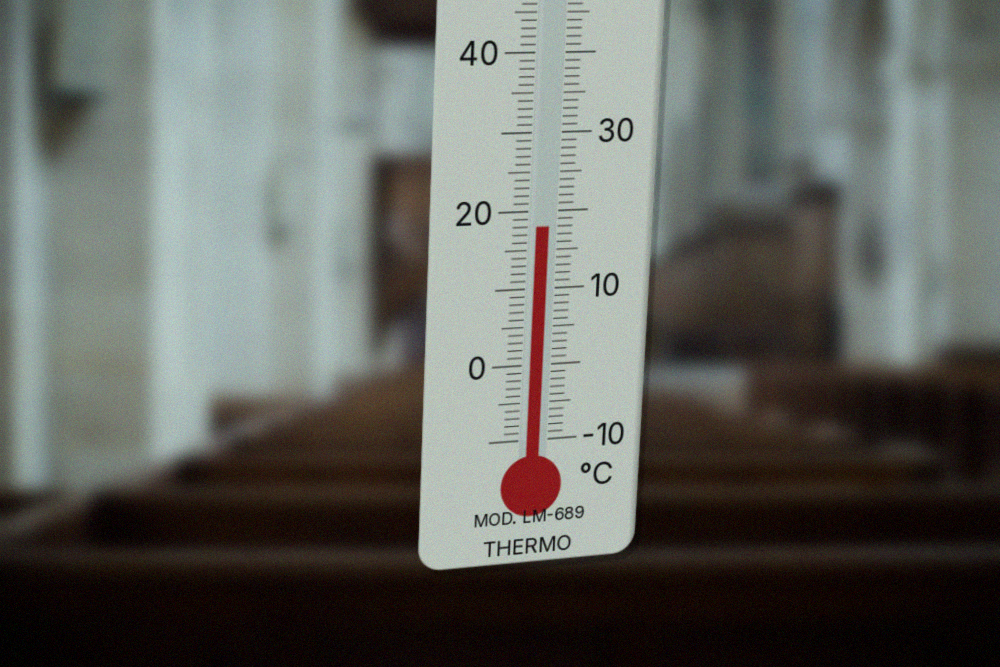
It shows 18 °C
